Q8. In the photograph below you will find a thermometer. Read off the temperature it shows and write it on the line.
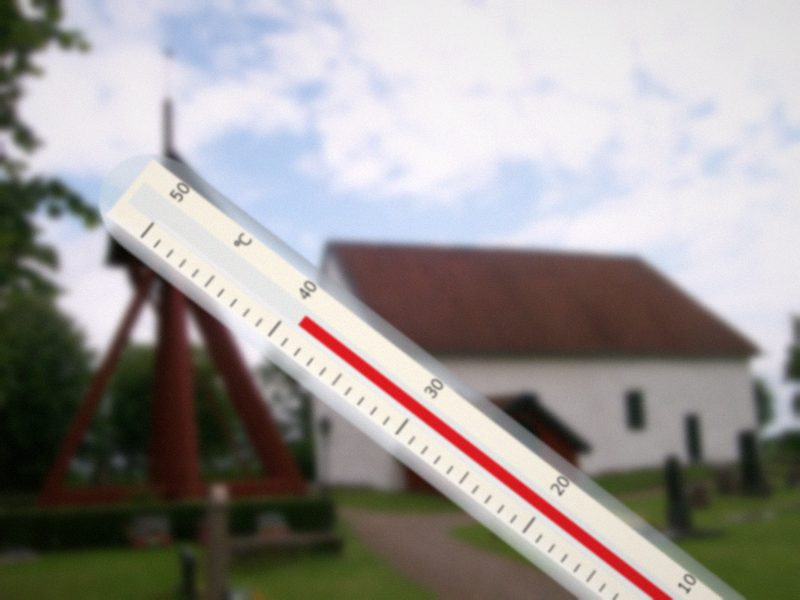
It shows 39 °C
